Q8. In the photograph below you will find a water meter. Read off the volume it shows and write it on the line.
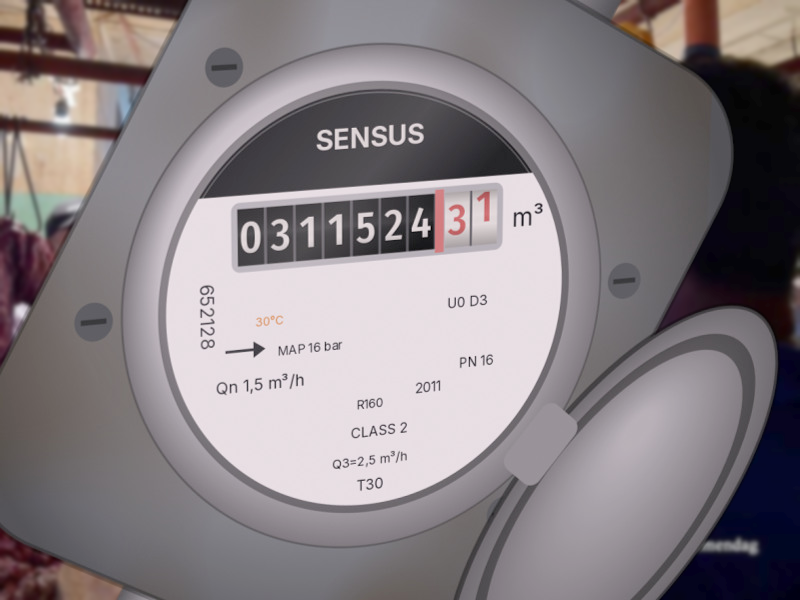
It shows 311524.31 m³
